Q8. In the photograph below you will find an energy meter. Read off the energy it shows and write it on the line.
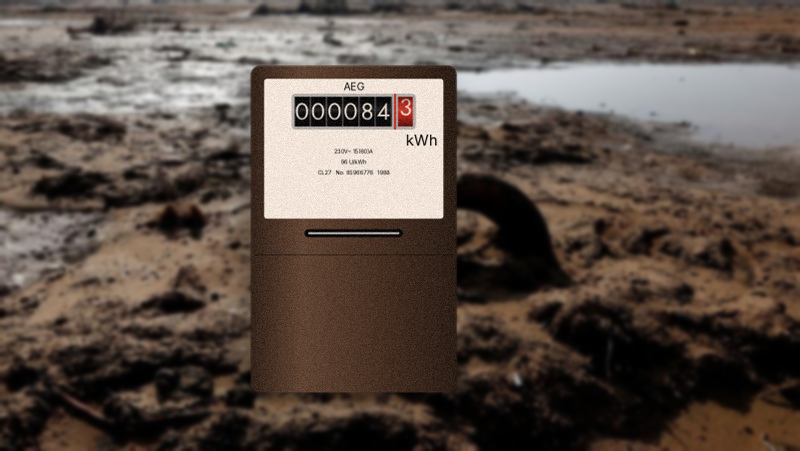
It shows 84.3 kWh
